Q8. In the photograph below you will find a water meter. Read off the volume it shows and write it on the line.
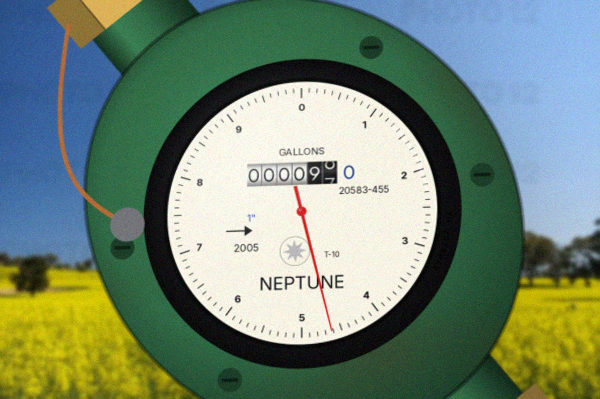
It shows 964.6 gal
